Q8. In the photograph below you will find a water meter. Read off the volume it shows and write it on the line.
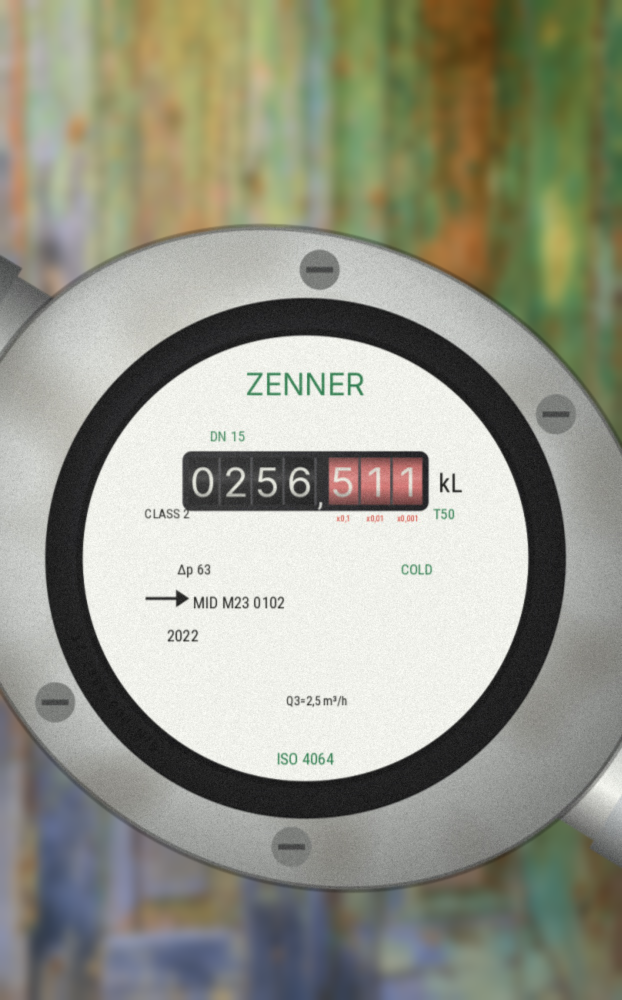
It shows 256.511 kL
